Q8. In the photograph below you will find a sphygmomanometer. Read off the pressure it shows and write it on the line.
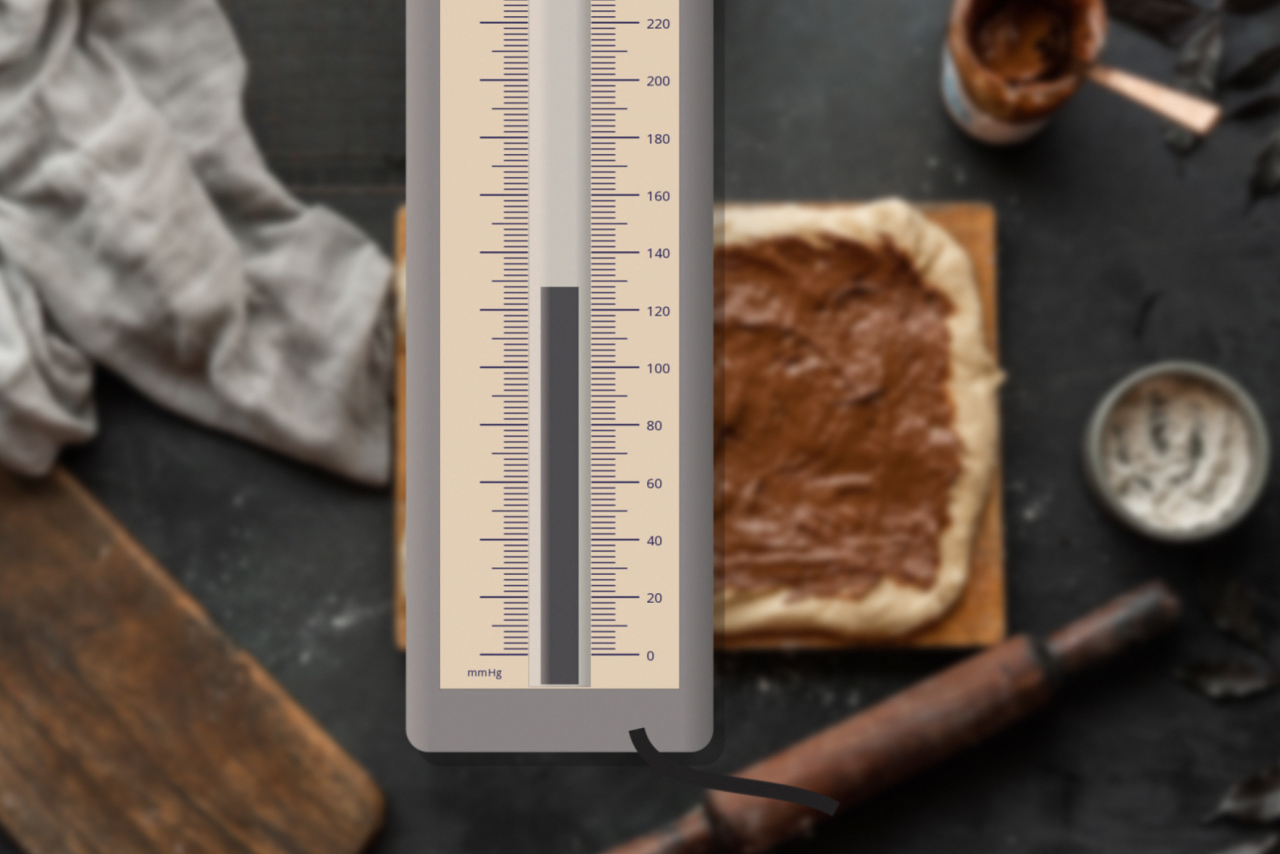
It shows 128 mmHg
